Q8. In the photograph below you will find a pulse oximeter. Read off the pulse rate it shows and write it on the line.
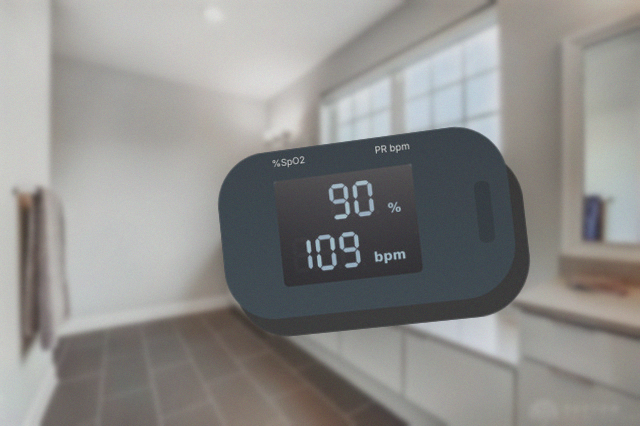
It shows 109 bpm
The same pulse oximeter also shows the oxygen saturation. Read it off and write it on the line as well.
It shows 90 %
